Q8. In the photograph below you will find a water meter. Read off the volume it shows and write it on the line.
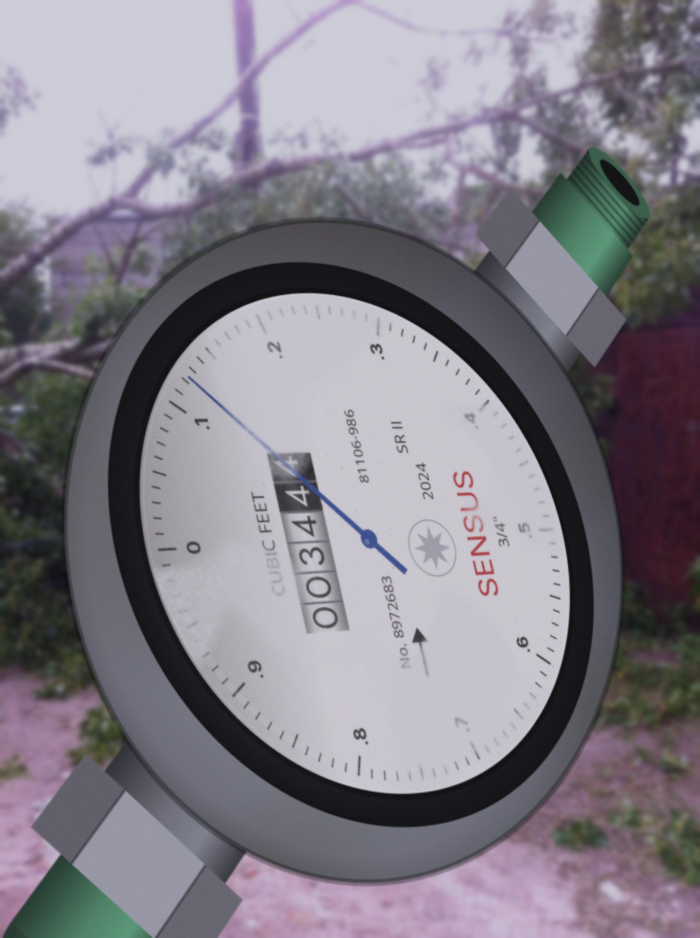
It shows 3444.12 ft³
